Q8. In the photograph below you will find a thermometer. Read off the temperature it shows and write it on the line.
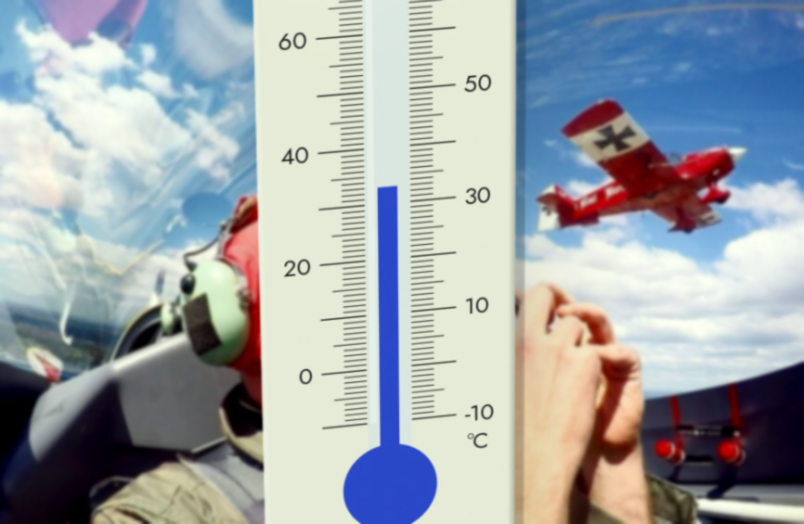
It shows 33 °C
